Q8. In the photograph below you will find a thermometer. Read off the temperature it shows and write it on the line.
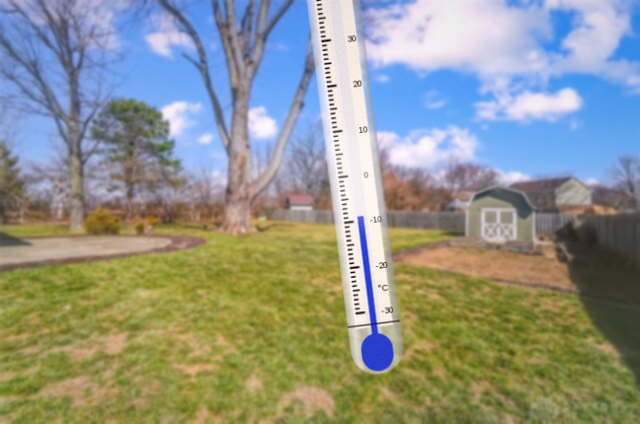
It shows -9 °C
